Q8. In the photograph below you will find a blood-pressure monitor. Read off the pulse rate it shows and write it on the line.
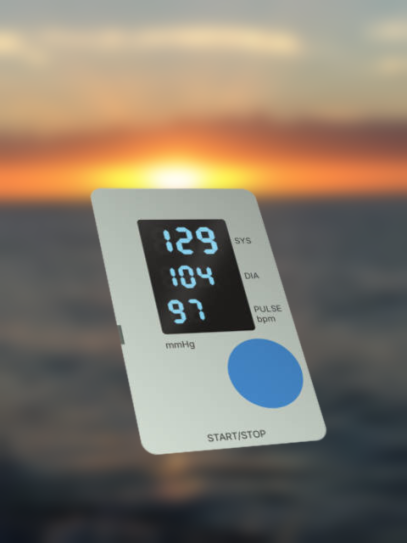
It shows 97 bpm
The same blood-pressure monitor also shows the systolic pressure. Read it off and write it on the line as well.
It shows 129 mmHg
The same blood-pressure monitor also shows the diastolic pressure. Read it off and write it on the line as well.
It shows 104 mmHg
